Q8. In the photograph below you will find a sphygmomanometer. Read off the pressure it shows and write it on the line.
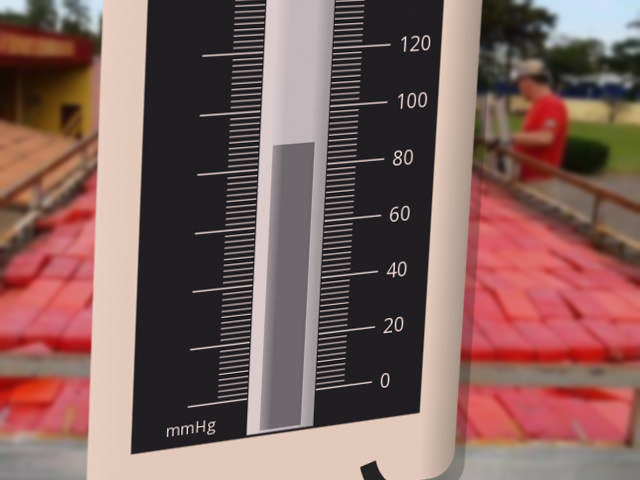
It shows 88 mmHg
